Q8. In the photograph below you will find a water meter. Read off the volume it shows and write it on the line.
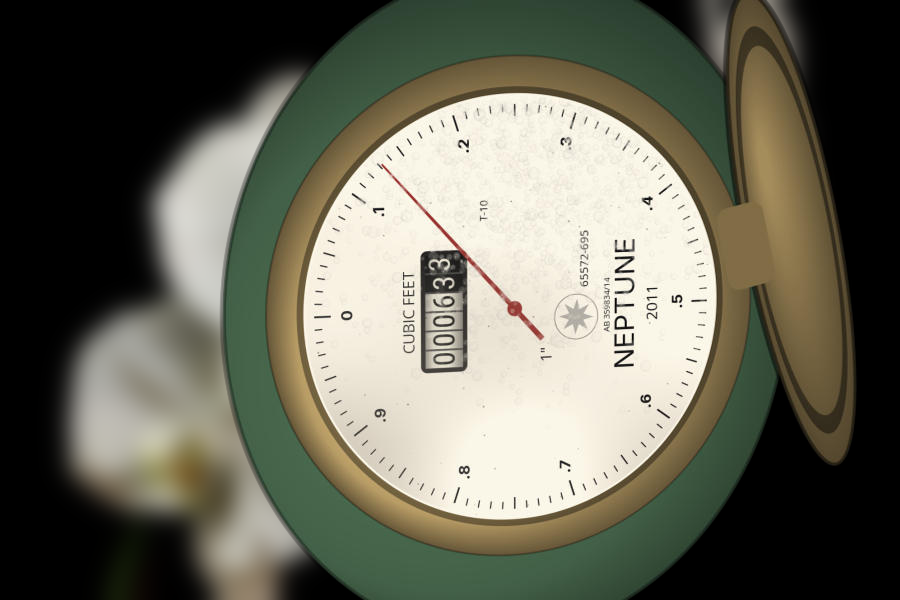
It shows 633.13 ft³
